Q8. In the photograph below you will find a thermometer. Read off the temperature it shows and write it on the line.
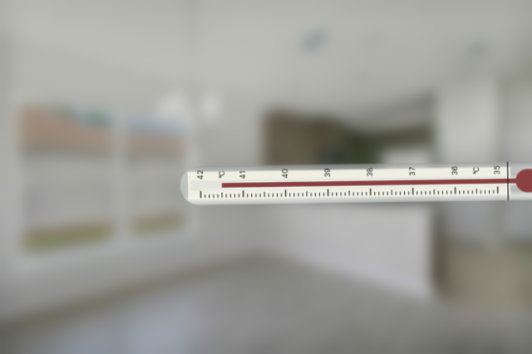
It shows 41.5 °C
